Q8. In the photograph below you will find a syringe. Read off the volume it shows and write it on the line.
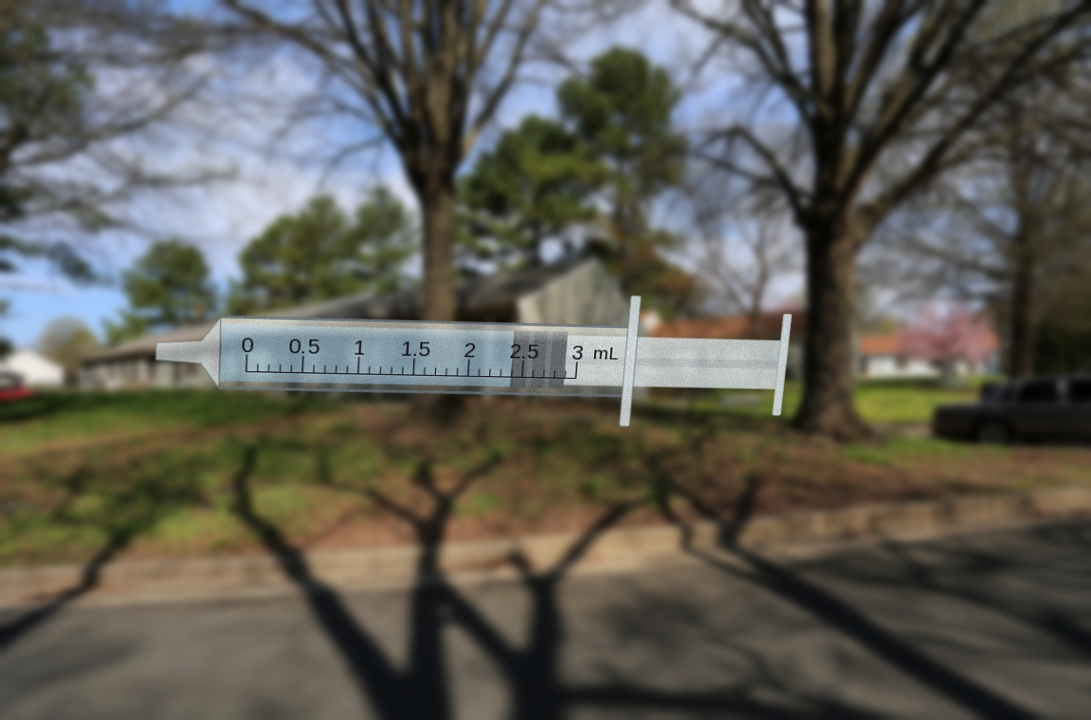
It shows 2.4 mL
